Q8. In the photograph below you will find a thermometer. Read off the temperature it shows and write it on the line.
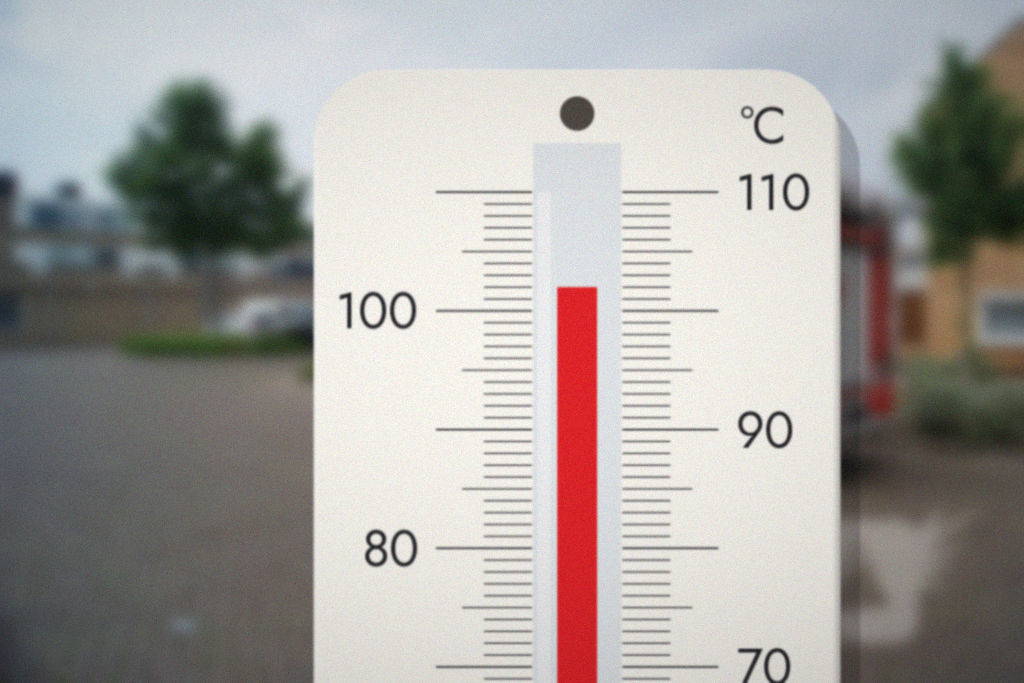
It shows 102 °C
